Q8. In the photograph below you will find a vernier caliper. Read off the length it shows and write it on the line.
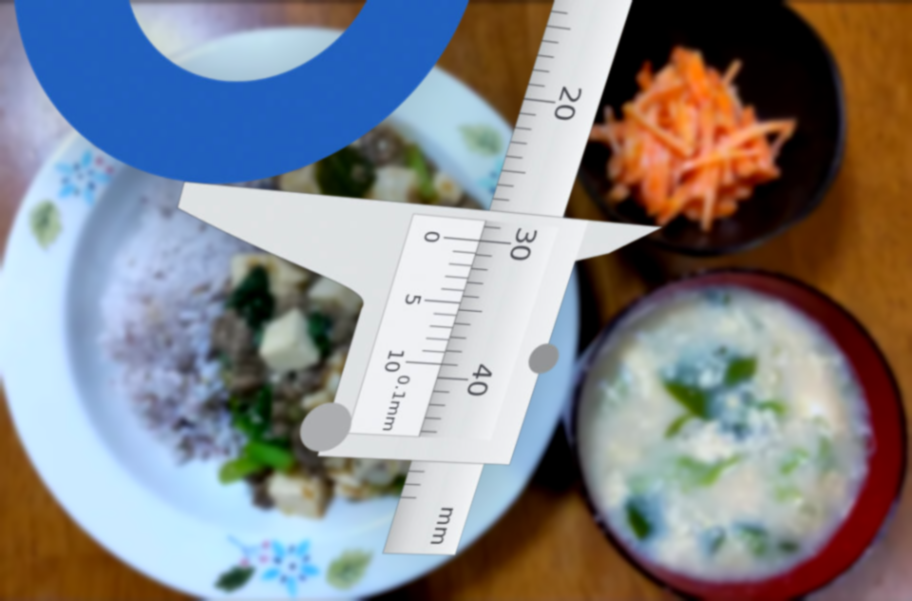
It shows 30.0 mm
